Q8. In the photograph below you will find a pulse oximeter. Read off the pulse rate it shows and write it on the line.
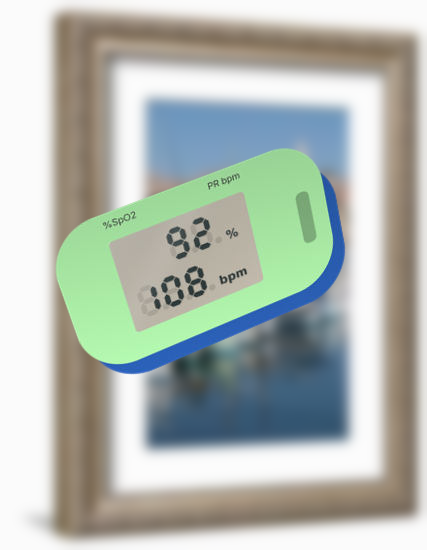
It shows 108 bpm
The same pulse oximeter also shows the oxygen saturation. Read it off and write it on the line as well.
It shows 92 %
